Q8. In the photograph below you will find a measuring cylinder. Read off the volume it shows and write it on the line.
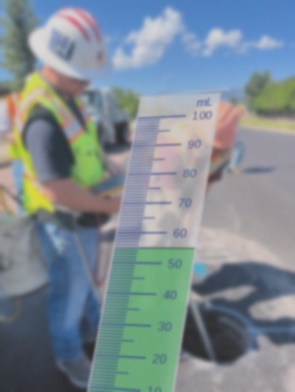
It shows 55 mL
